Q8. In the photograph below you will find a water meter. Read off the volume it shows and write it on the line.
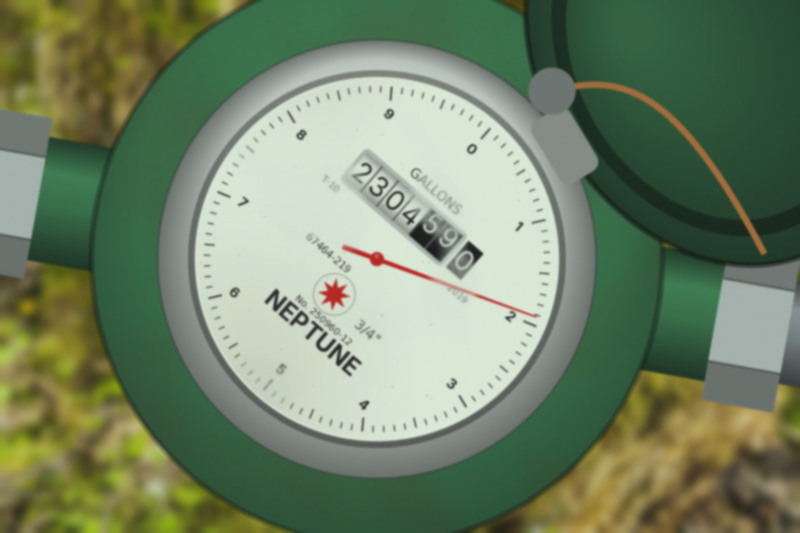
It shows 2304591.9 gal
